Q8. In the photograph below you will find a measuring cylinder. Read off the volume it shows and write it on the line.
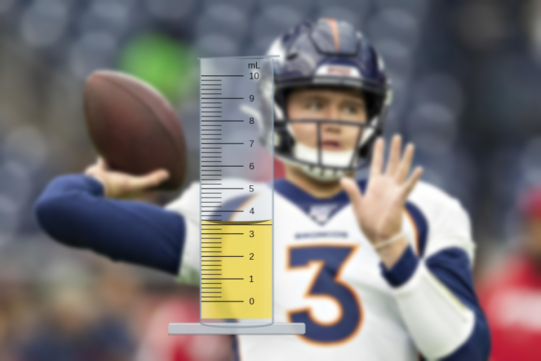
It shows 3.4 mL
